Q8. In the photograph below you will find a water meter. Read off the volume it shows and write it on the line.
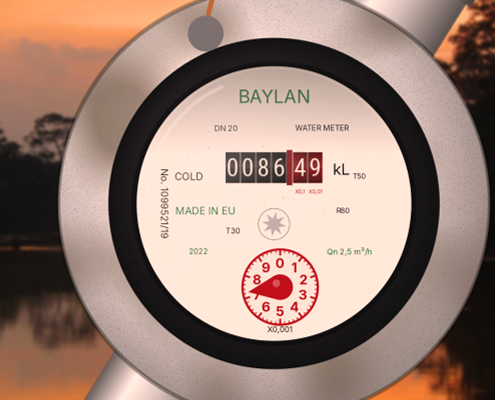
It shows 86.497 kL
